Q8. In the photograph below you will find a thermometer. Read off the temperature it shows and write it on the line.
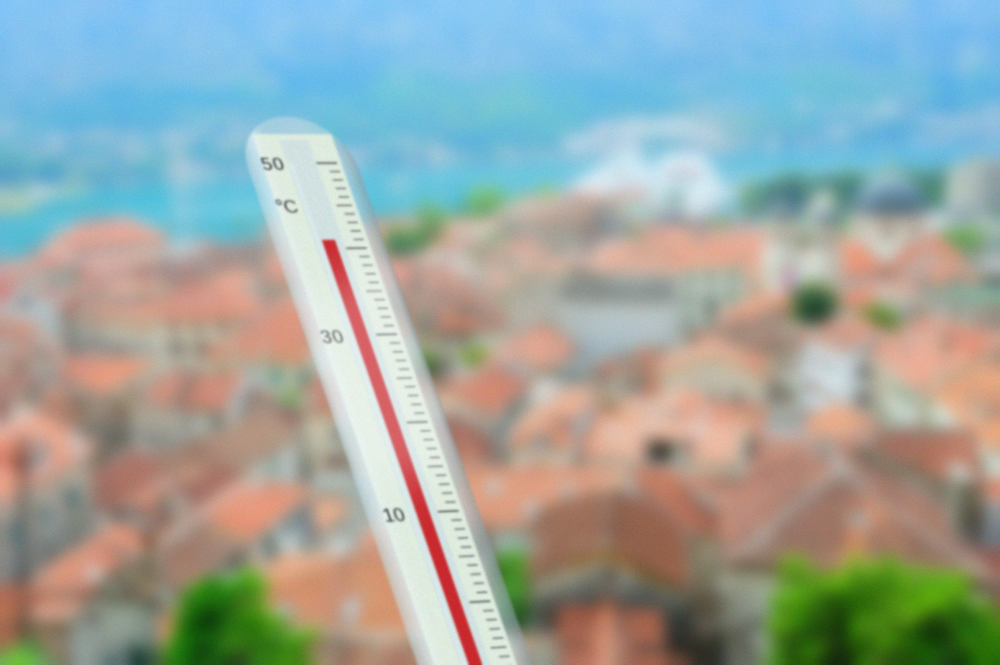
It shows 41 °C
